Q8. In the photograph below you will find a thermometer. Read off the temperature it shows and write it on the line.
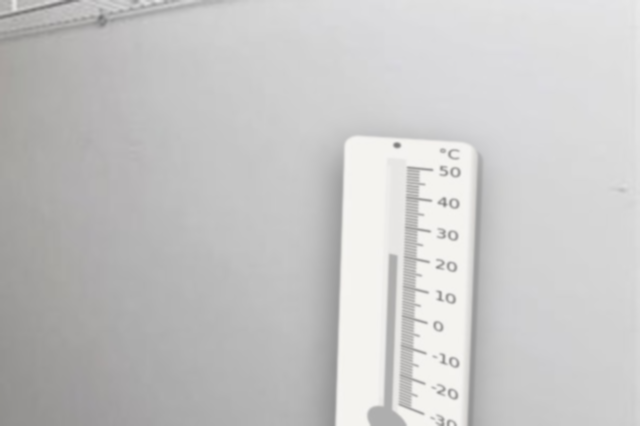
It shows 20 °C
